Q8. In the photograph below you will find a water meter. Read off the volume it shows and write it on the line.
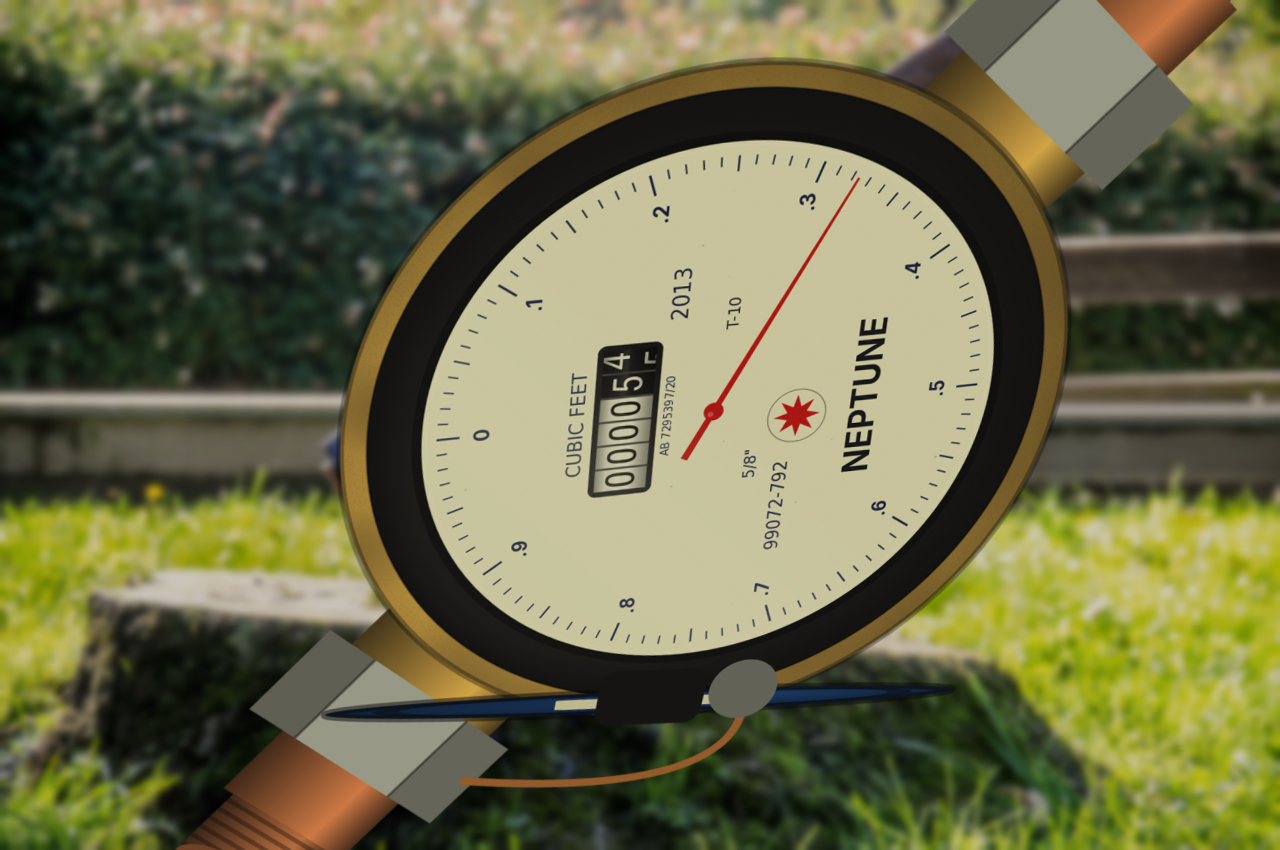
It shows 54.32 ft³
